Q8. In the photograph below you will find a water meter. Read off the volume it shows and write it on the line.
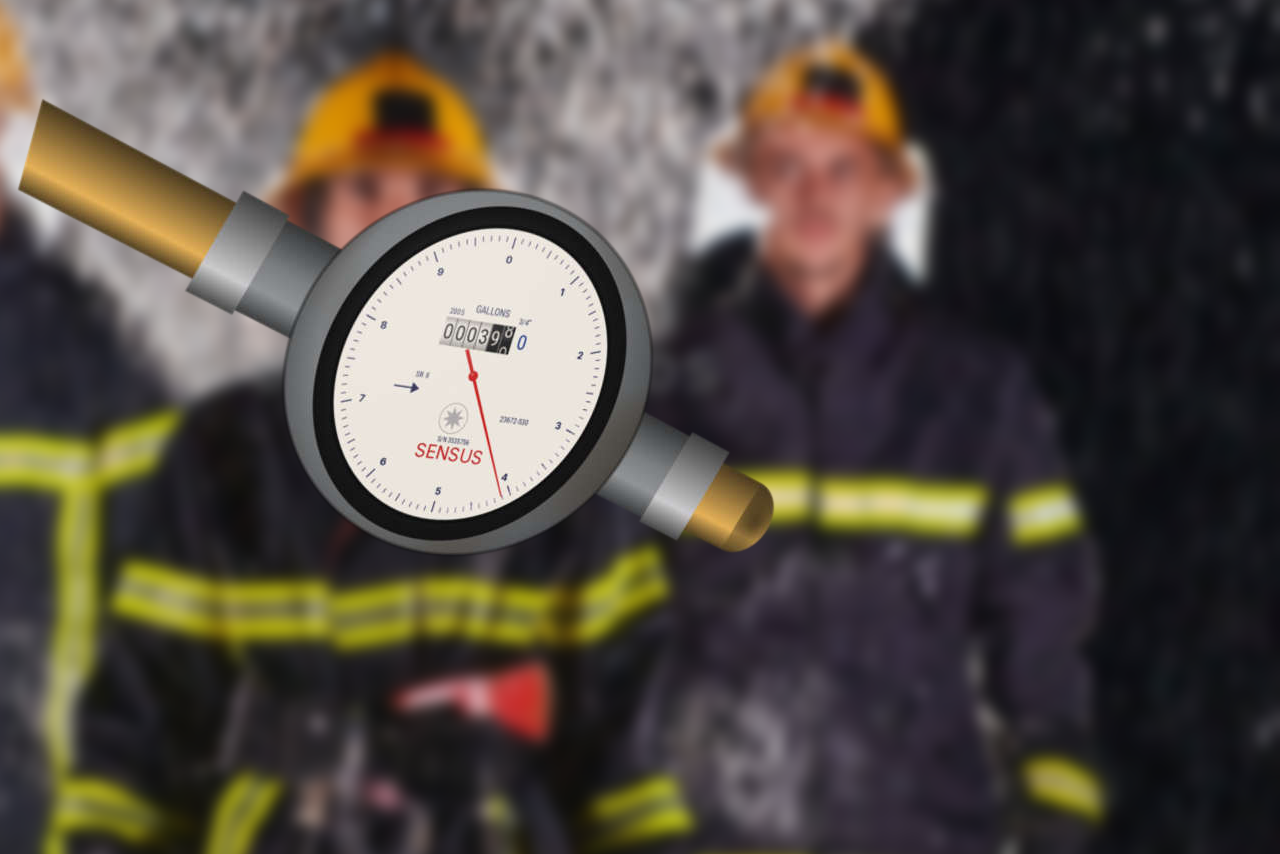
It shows 3984.1 gal
